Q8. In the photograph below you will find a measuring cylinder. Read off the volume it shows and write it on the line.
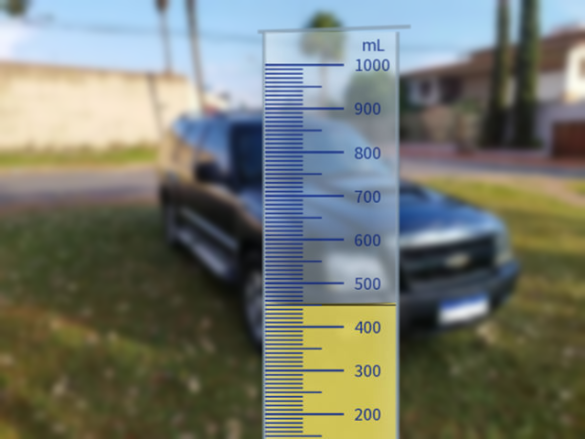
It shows 450 mL
